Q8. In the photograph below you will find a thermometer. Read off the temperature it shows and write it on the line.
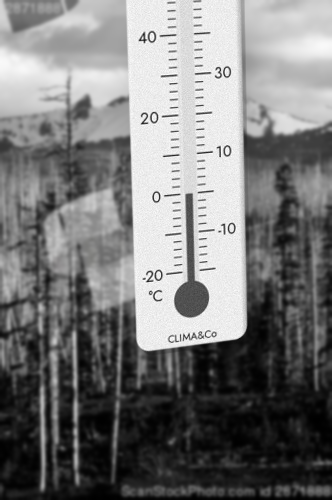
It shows 0 °C
